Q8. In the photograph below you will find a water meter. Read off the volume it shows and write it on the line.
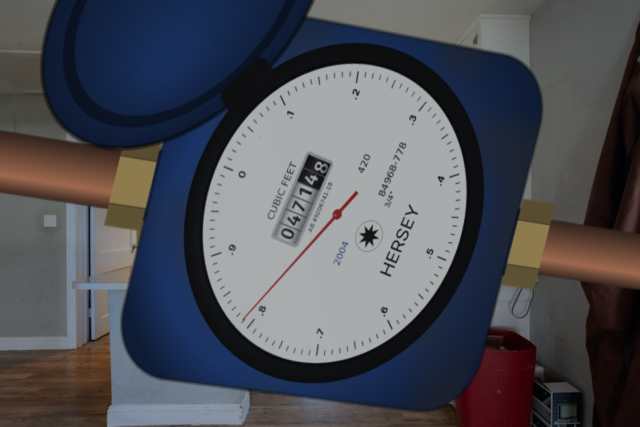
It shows 47147.81 ft³
